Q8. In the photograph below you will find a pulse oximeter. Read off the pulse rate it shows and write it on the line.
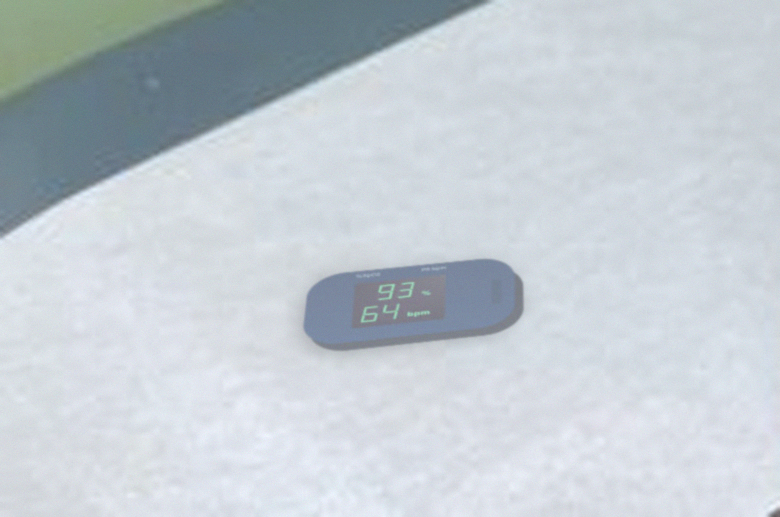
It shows 64 bpm
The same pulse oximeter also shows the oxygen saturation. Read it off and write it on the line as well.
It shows 93 %
